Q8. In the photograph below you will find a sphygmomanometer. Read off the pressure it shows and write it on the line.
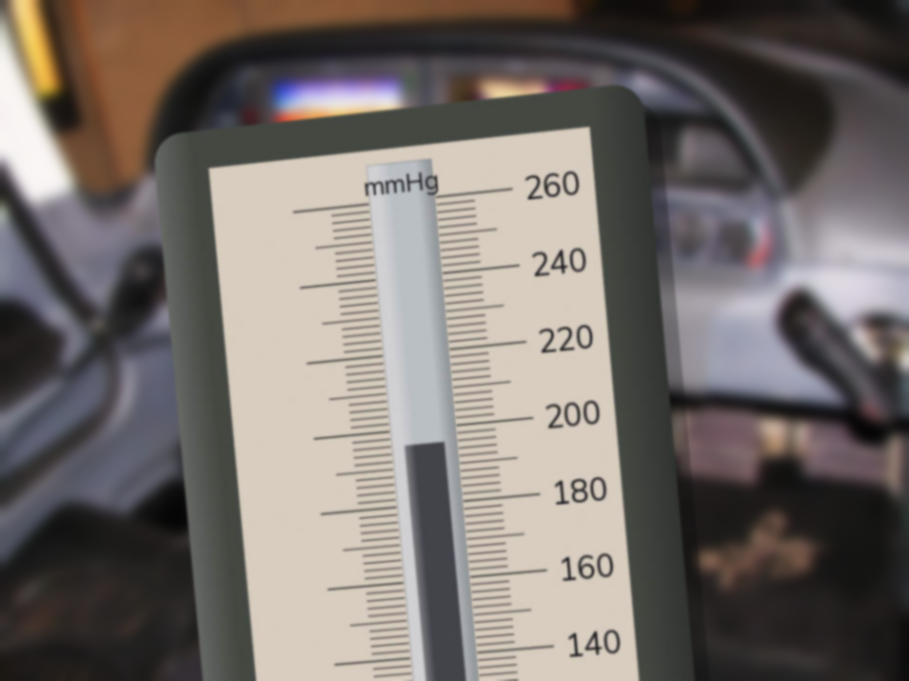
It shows 196 mmHg
